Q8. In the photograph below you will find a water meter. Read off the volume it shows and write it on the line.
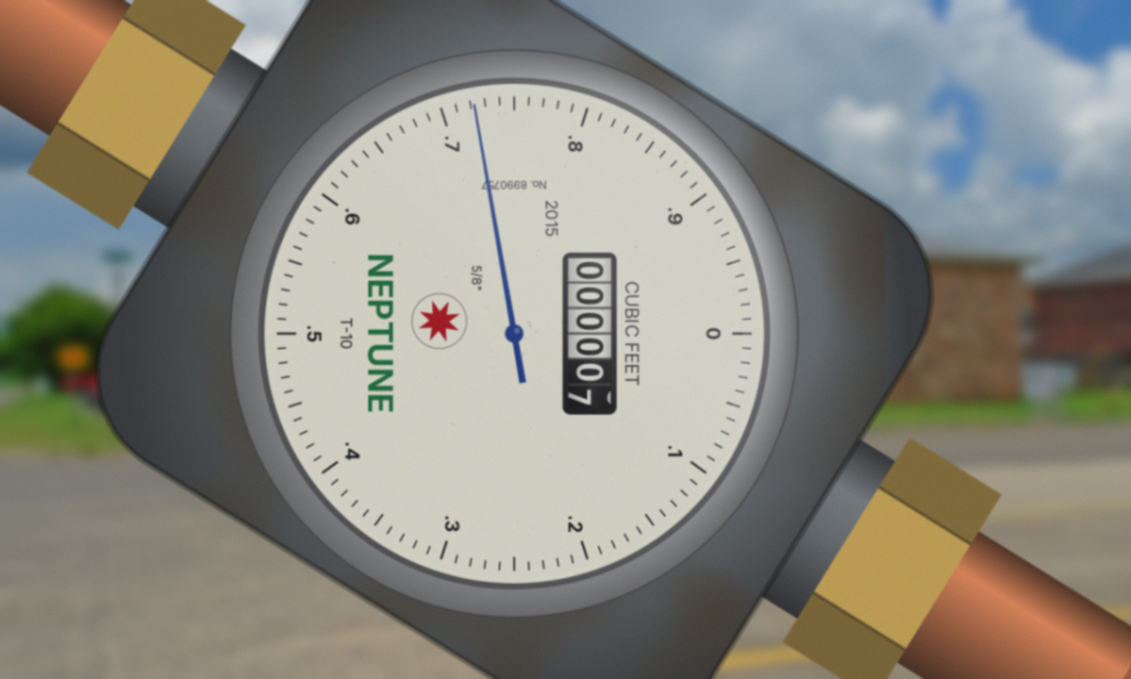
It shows 6.72 ft³
